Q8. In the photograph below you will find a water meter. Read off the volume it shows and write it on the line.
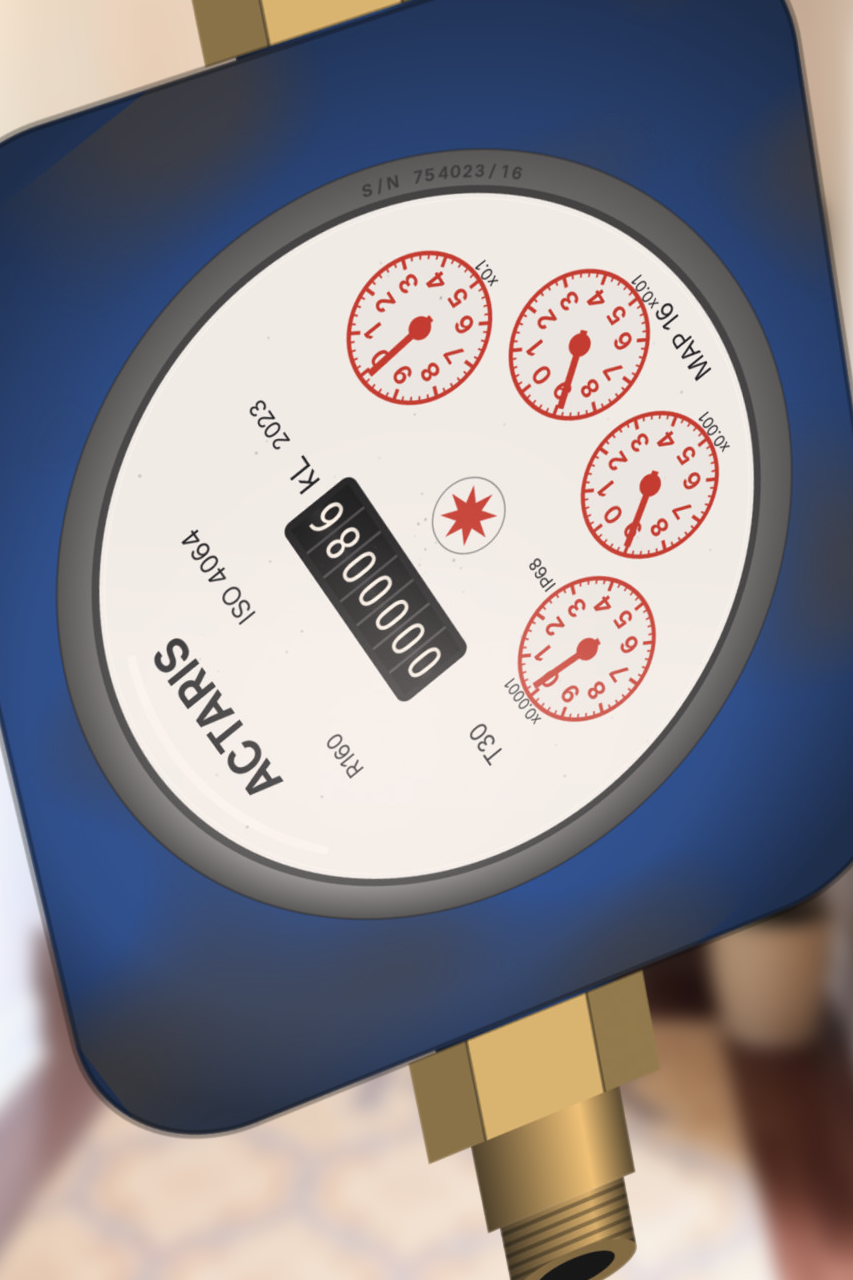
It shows 85.9890 kL
